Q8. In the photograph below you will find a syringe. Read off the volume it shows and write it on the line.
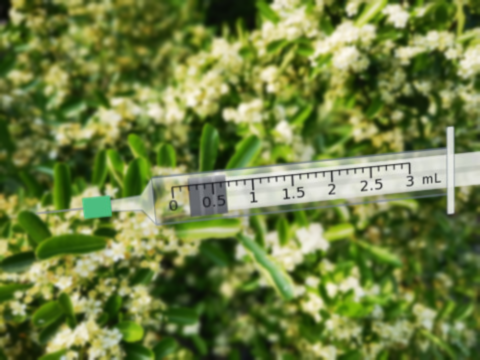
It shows 0.2 mL
